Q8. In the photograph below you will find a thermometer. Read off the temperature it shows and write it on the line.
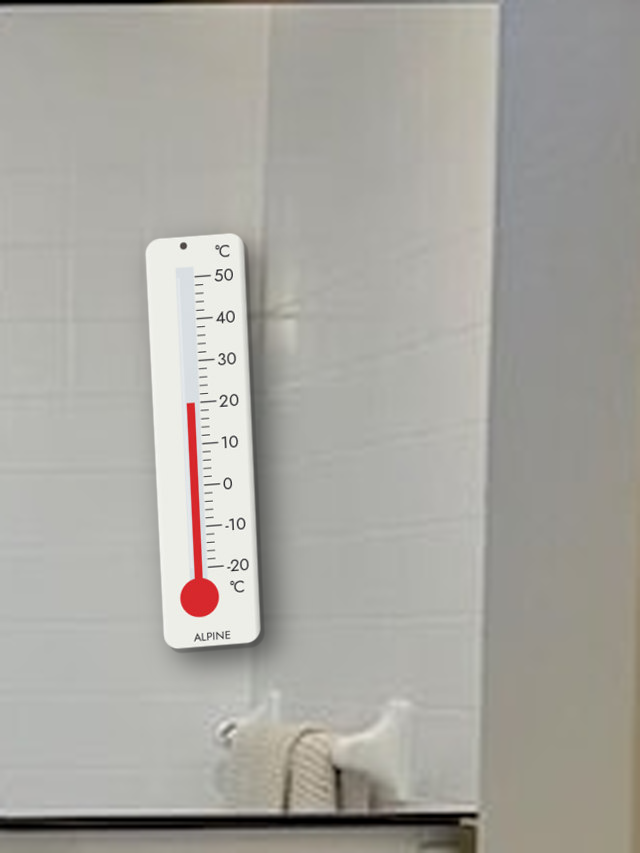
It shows 20 °C
